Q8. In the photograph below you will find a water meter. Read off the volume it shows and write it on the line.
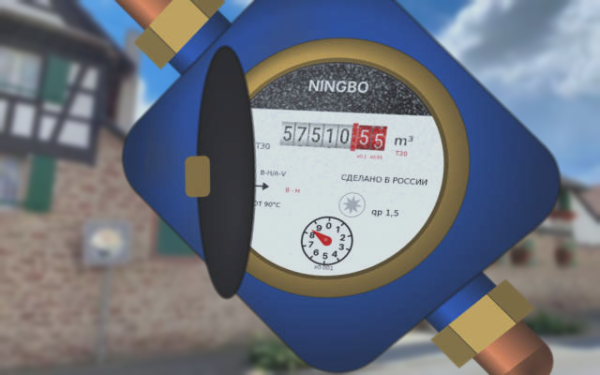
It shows 57510.548 m³
